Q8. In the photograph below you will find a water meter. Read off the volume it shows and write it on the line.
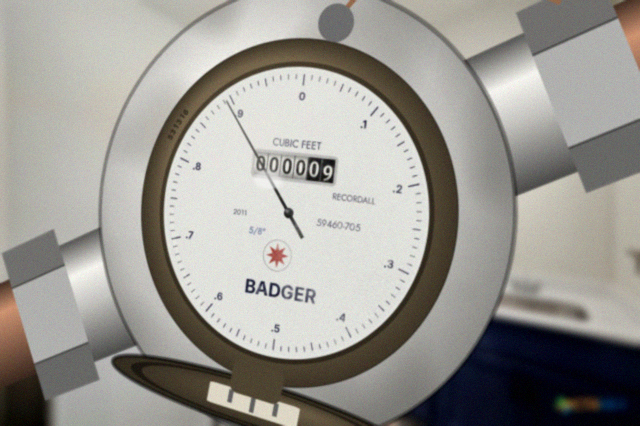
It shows 8.89 ft³
